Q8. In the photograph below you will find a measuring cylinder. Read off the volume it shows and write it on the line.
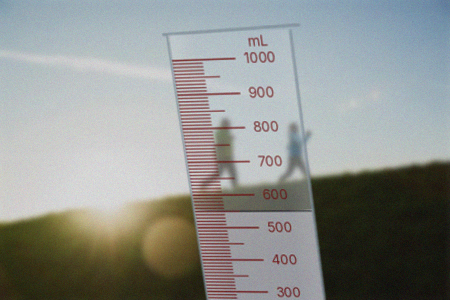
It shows 550 mL
